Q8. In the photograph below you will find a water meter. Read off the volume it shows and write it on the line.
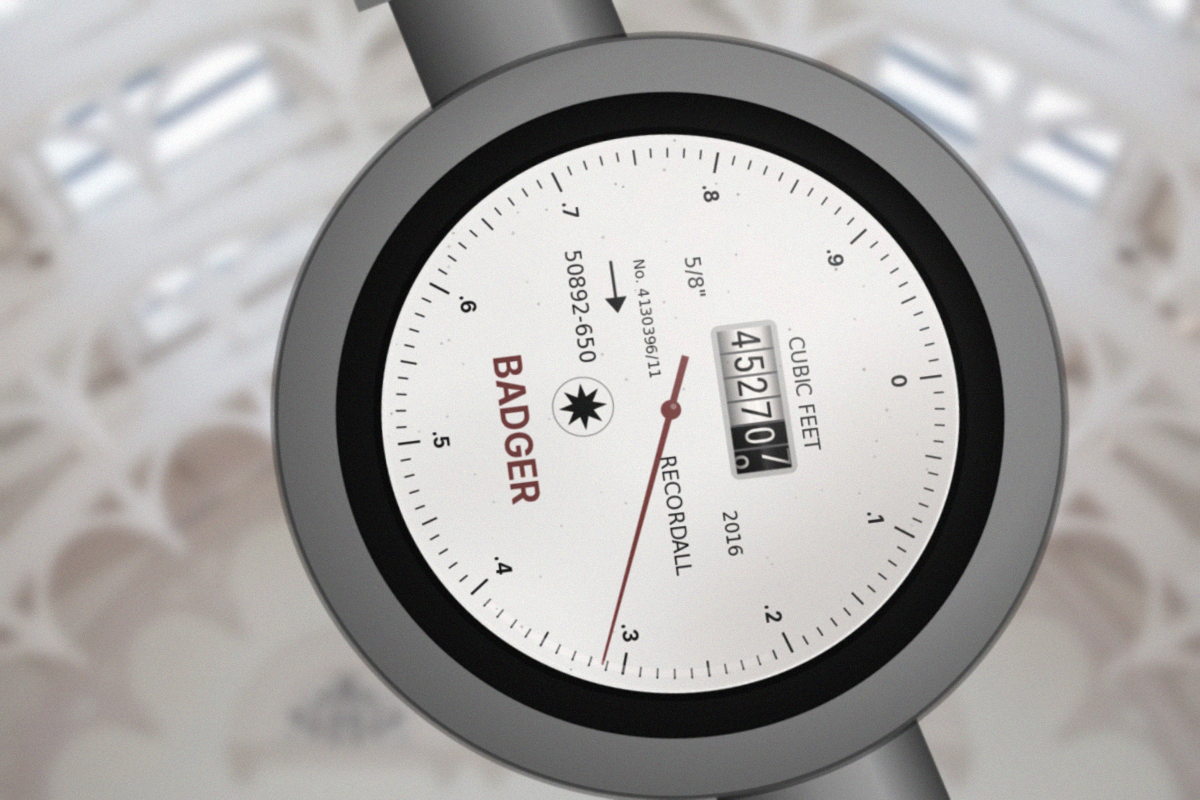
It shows 452707.31 ft³
